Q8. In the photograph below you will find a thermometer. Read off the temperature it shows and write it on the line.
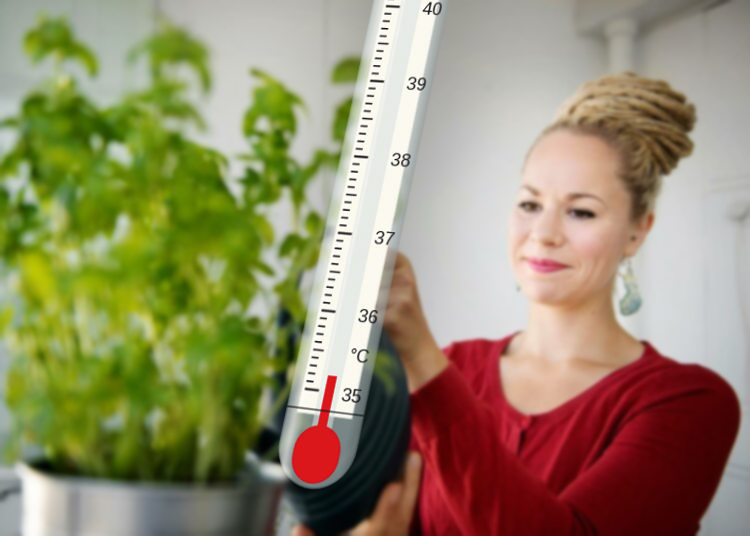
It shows 35.2 °C
